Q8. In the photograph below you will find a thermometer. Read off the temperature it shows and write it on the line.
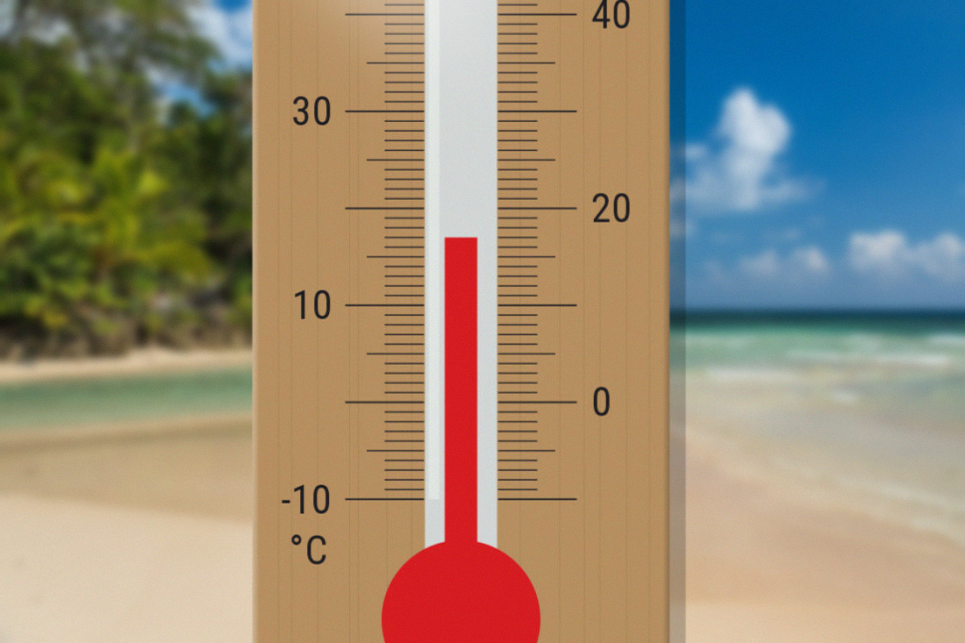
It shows 17 °C
